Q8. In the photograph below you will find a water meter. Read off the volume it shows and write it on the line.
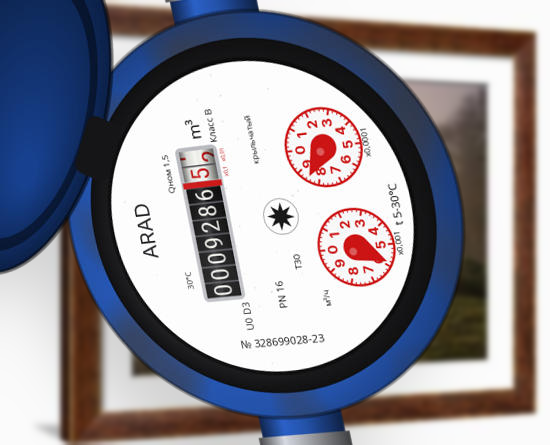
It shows 9286.5158 m³
